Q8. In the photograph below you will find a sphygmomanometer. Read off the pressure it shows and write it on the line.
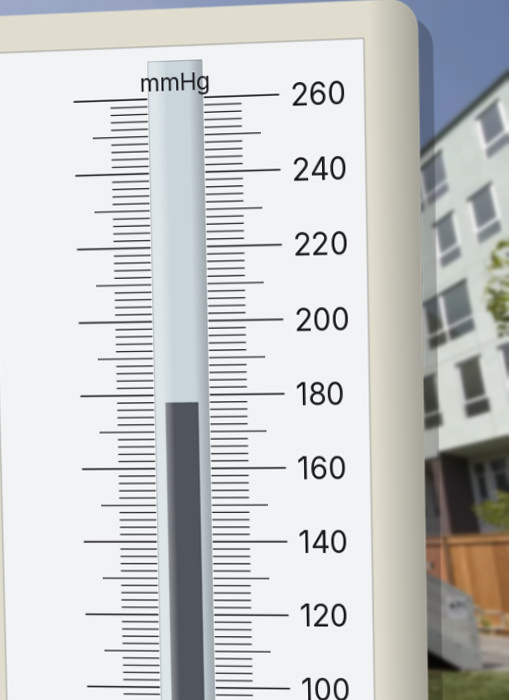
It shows 178 mmHg
